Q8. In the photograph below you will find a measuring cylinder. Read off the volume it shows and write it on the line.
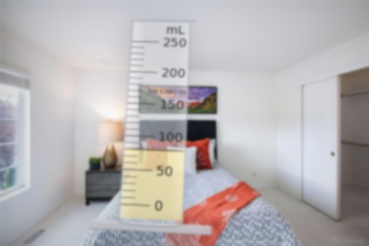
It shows 80 mL
